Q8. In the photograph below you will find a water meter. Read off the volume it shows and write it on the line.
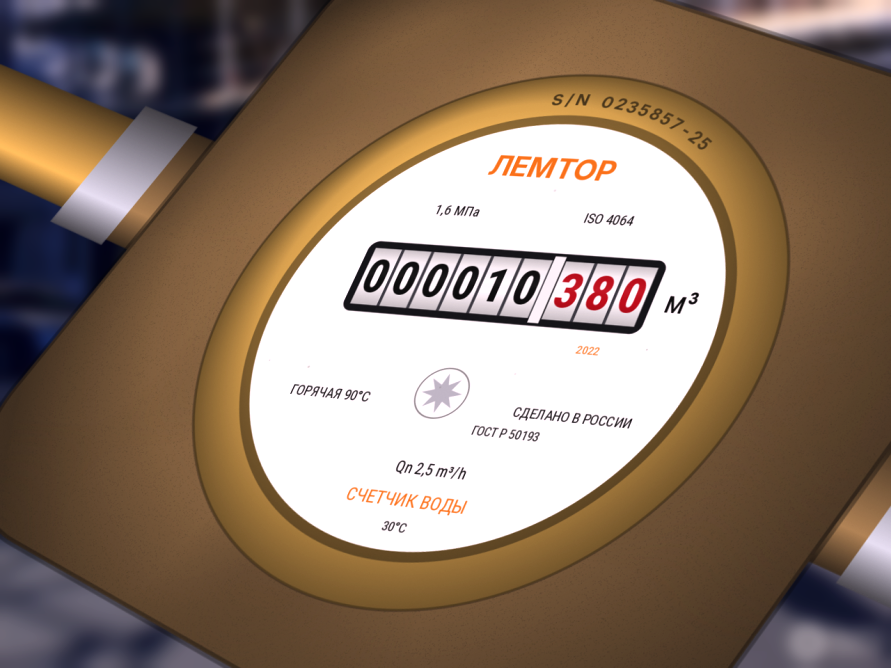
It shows 10.380 m³
